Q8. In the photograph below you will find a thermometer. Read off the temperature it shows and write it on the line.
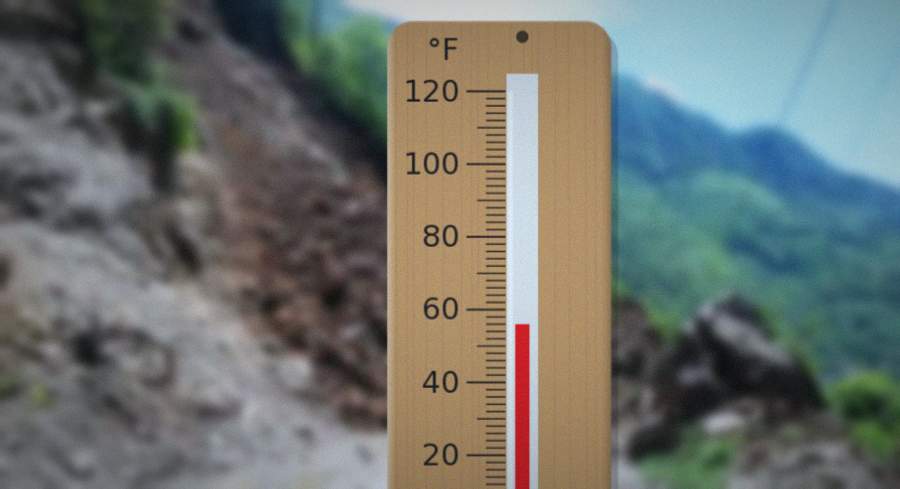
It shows 56 °F
